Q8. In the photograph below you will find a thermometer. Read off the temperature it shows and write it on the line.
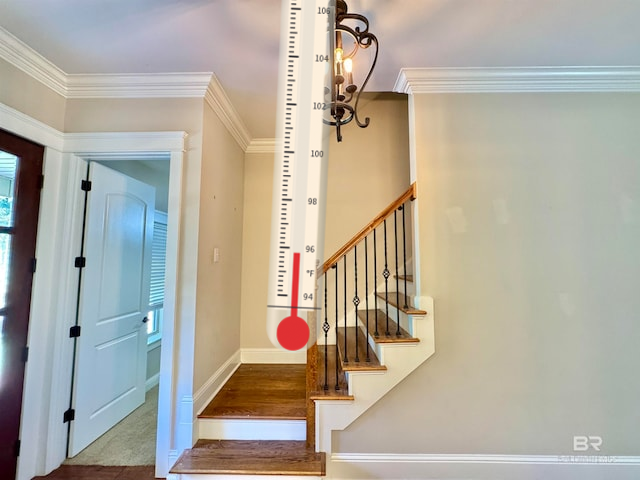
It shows 95.8 °F
